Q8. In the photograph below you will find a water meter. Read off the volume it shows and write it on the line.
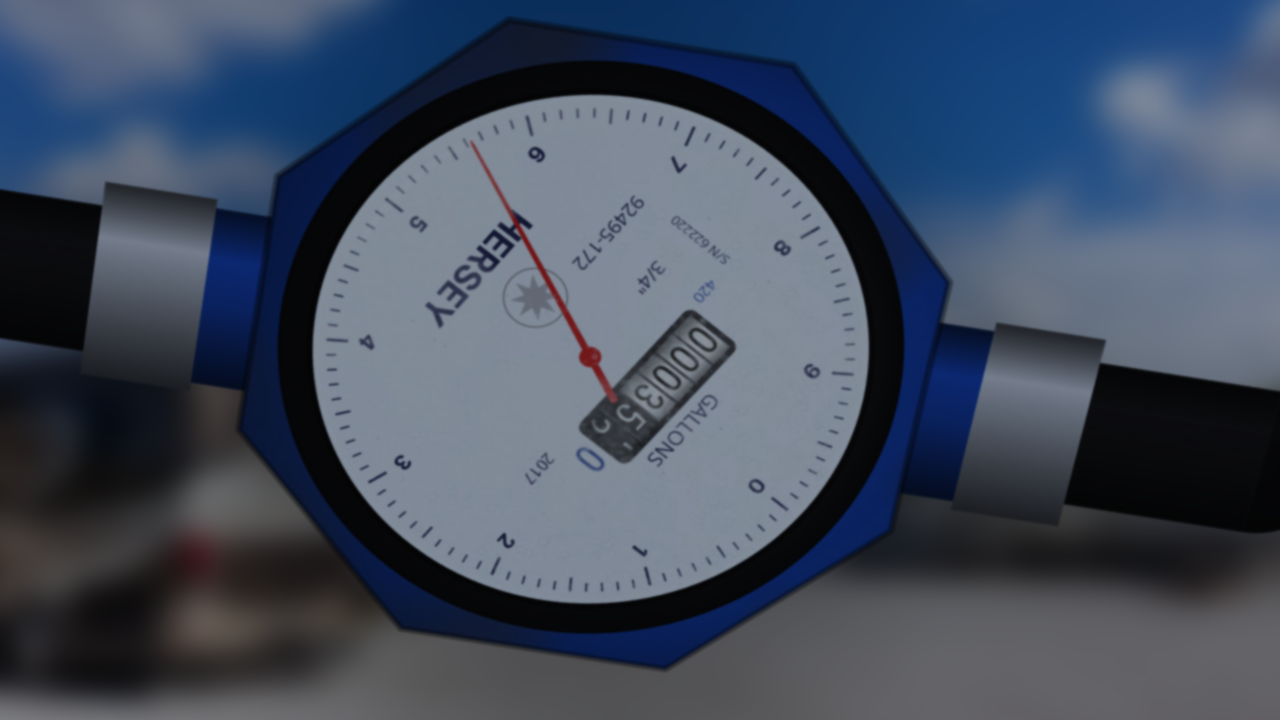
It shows 3515.6 gal
